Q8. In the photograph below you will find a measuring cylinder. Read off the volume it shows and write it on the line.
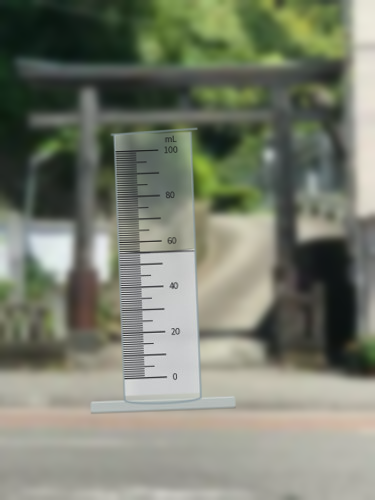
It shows 55 mL
